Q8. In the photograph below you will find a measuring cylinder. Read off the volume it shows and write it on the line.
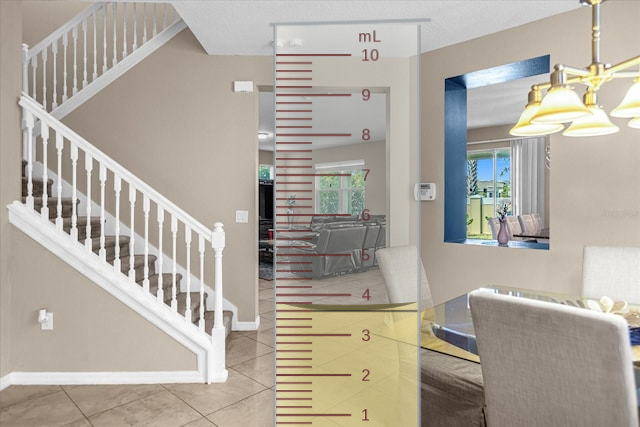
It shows 3.6 mL
